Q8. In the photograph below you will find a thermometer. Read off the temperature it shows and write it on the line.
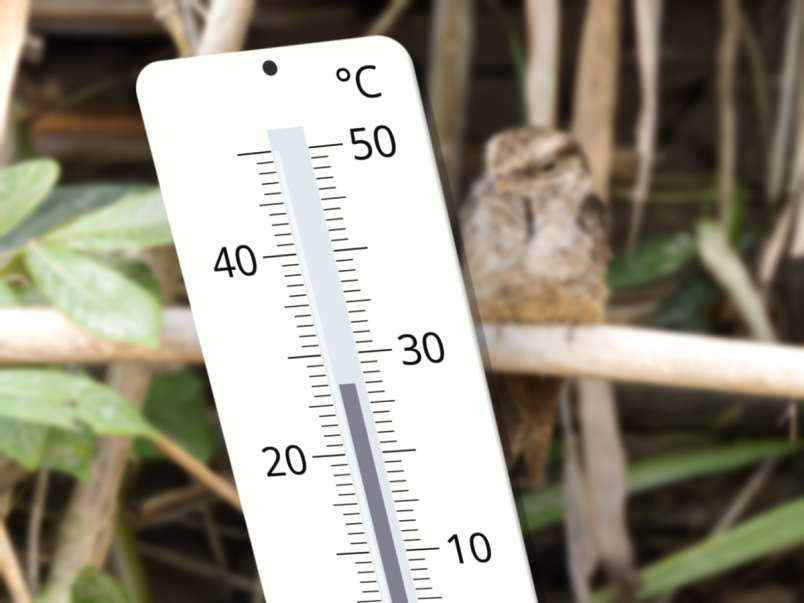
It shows 27 °C
